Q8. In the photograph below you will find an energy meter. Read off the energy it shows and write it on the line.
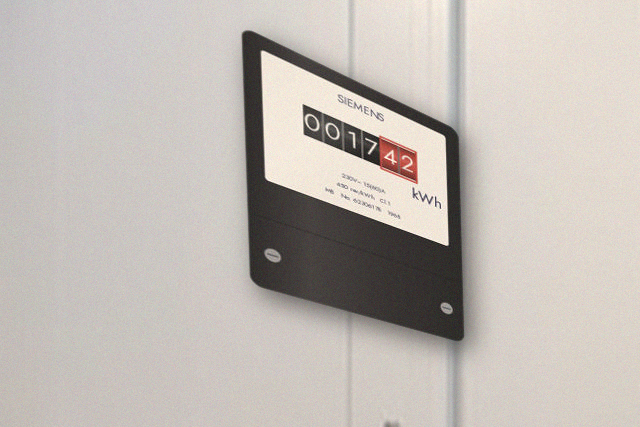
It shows 17.42 kWh
